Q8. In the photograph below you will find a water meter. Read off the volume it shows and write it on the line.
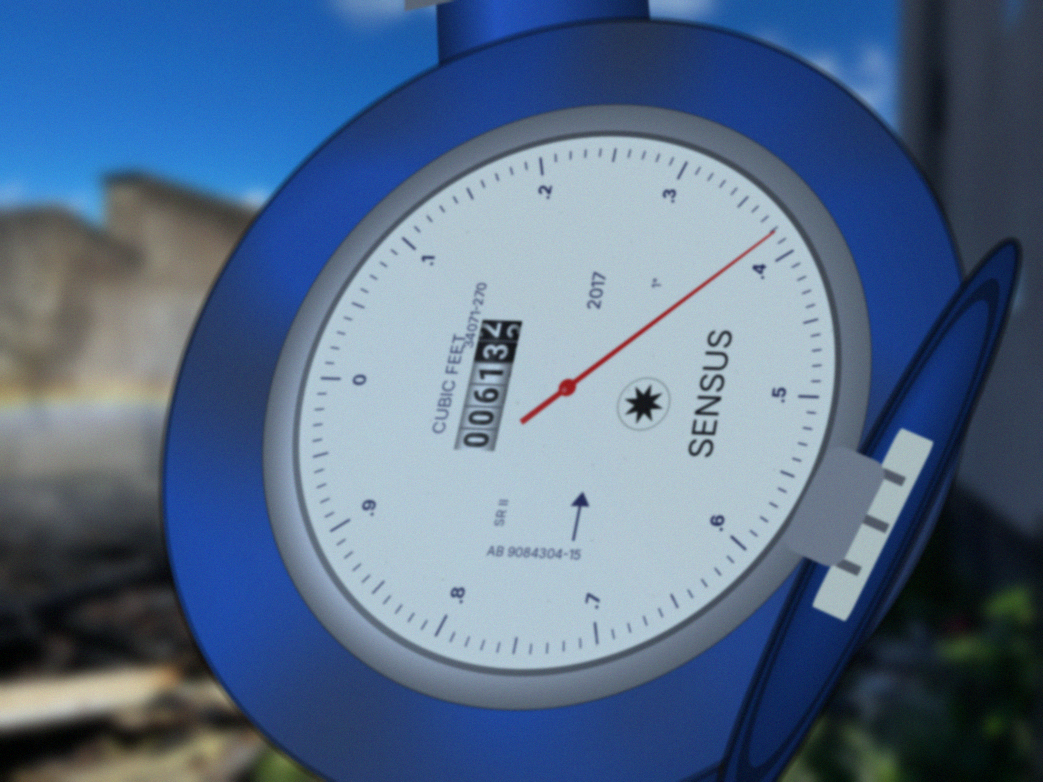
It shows 6132.38 ft³
